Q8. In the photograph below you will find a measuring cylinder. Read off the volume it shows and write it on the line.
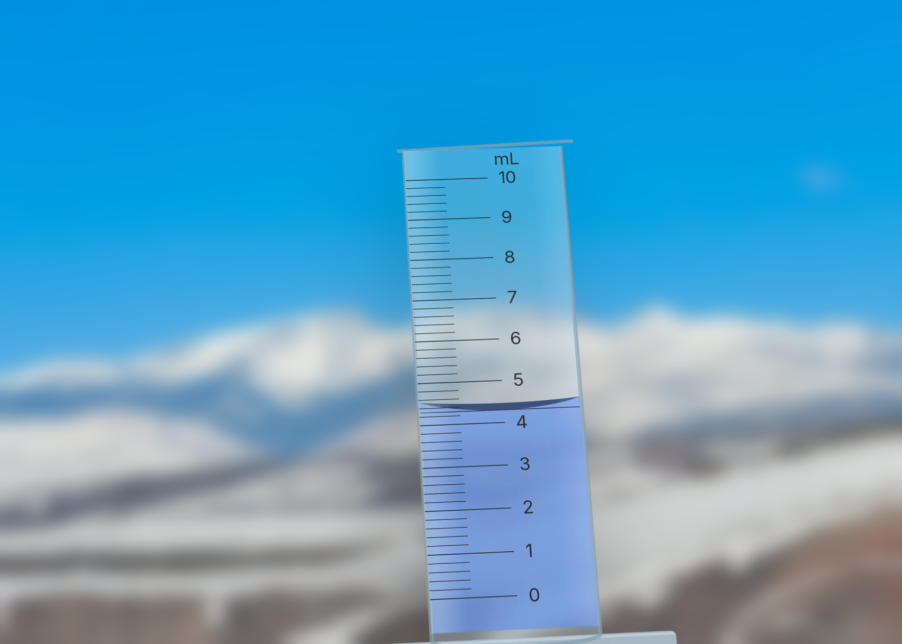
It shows 4.3 mL
